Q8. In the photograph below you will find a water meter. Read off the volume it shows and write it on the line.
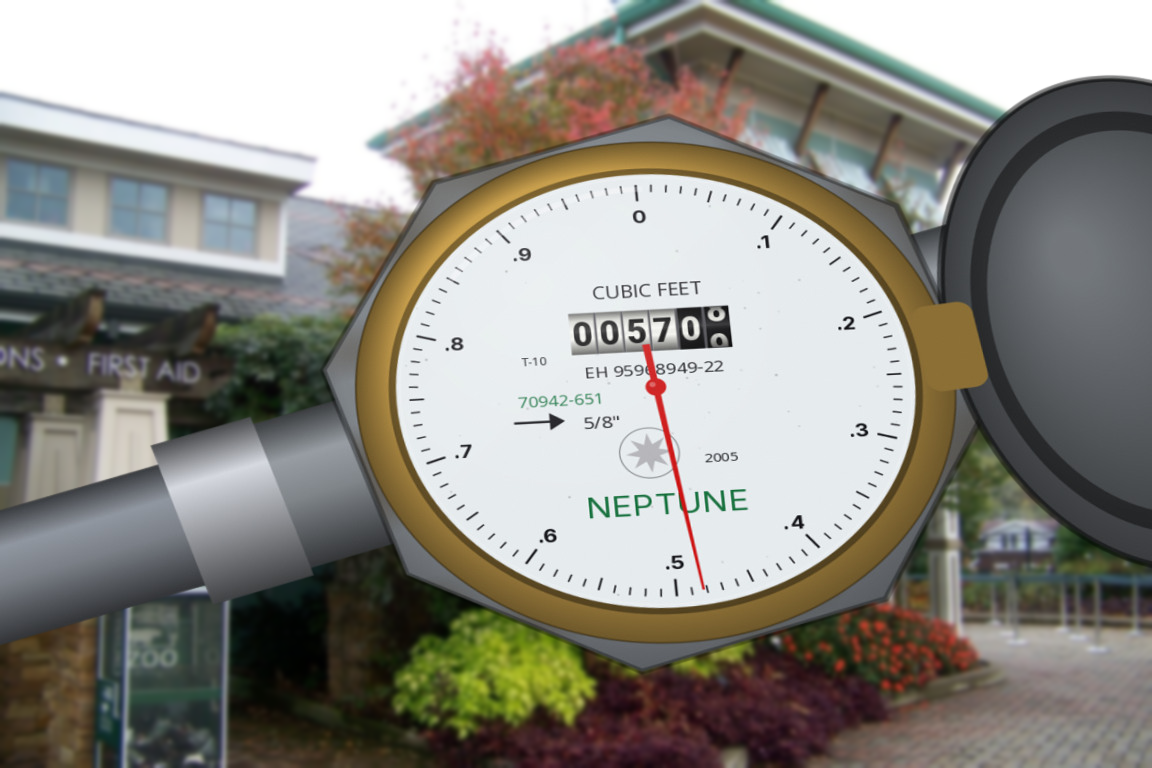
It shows 5708.48 ft³
